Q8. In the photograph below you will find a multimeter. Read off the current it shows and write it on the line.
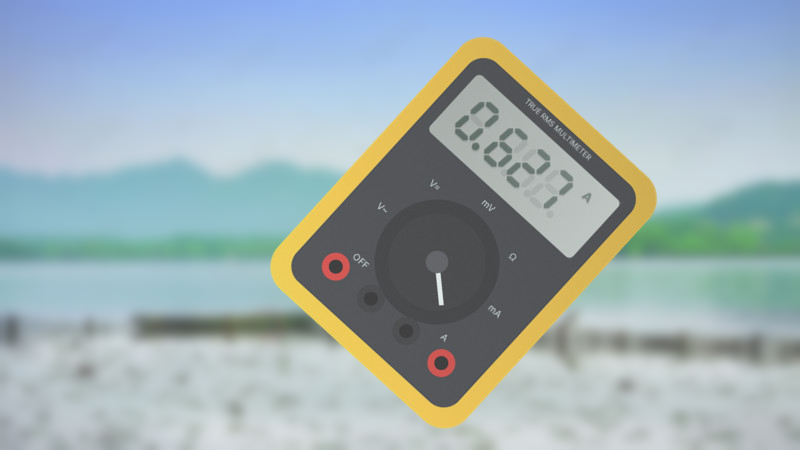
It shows 0.627 A
